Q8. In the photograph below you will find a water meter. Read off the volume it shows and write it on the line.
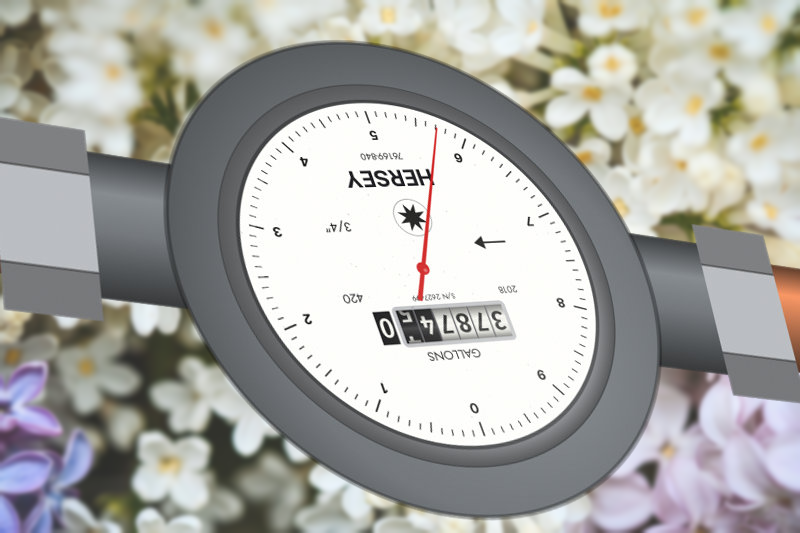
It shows 3787445.7 gal
